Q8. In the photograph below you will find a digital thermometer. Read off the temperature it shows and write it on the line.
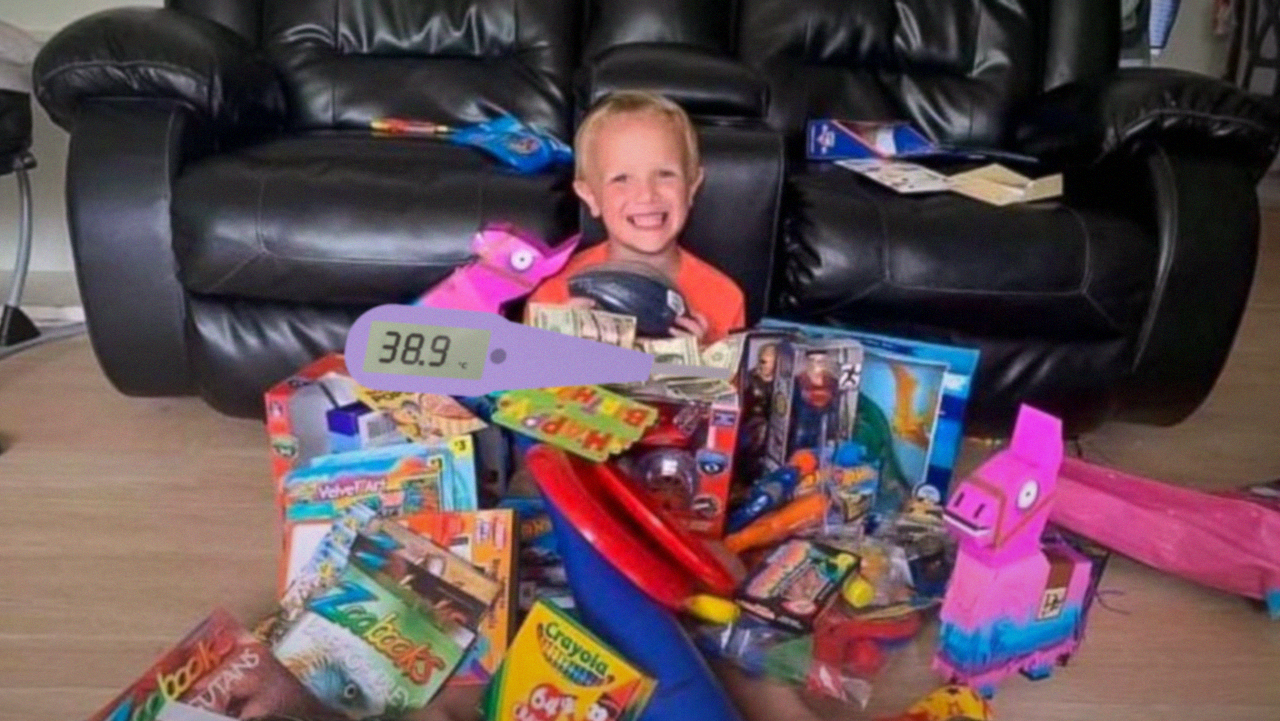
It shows 38.9 °C
